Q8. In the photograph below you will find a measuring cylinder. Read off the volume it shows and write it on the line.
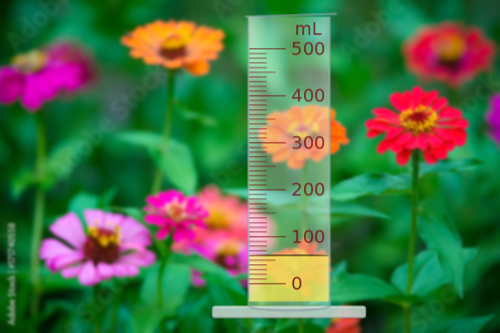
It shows 60 mL
